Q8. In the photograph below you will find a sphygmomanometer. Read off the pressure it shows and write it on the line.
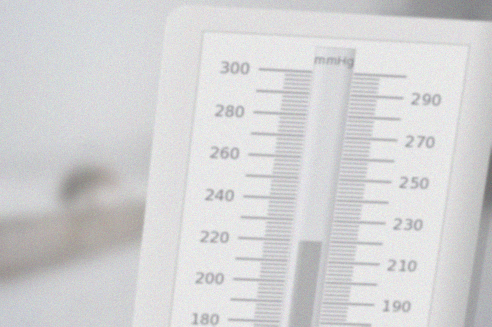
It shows 220 mmHg
